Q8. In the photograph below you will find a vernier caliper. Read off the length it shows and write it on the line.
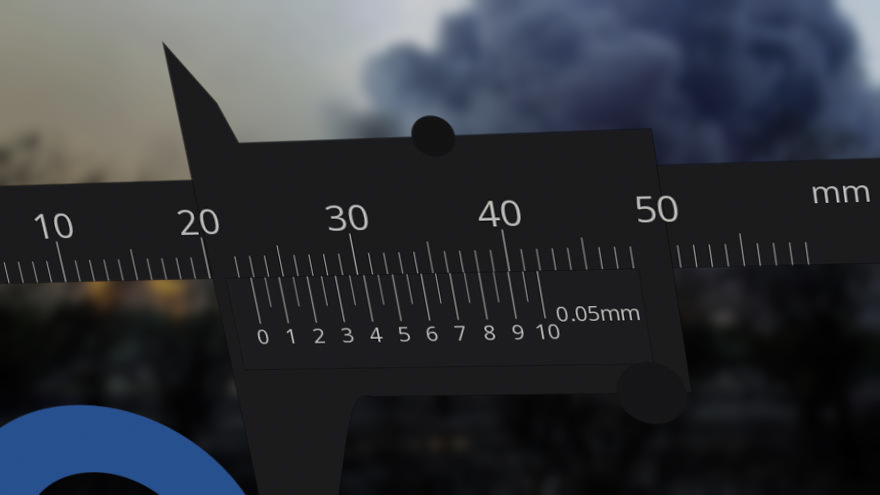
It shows 22.8 mm
